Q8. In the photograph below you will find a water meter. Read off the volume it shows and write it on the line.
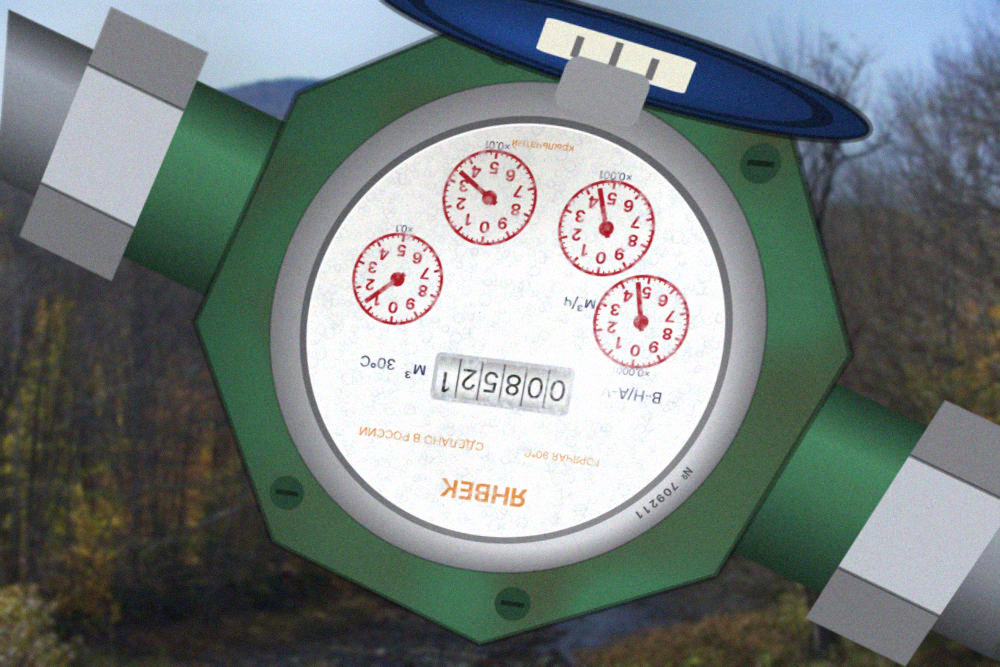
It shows 8521.1344 m³
